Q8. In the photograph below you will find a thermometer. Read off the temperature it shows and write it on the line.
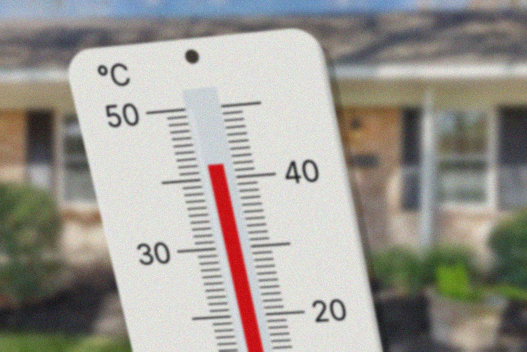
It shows 42 °C
